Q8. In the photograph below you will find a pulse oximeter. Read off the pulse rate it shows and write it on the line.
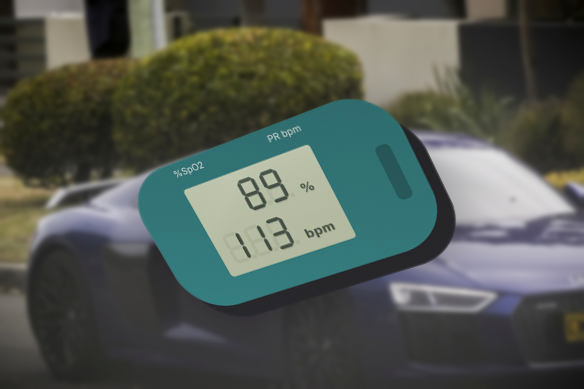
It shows 113 bpm
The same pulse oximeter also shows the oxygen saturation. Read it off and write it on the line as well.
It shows 89 %
